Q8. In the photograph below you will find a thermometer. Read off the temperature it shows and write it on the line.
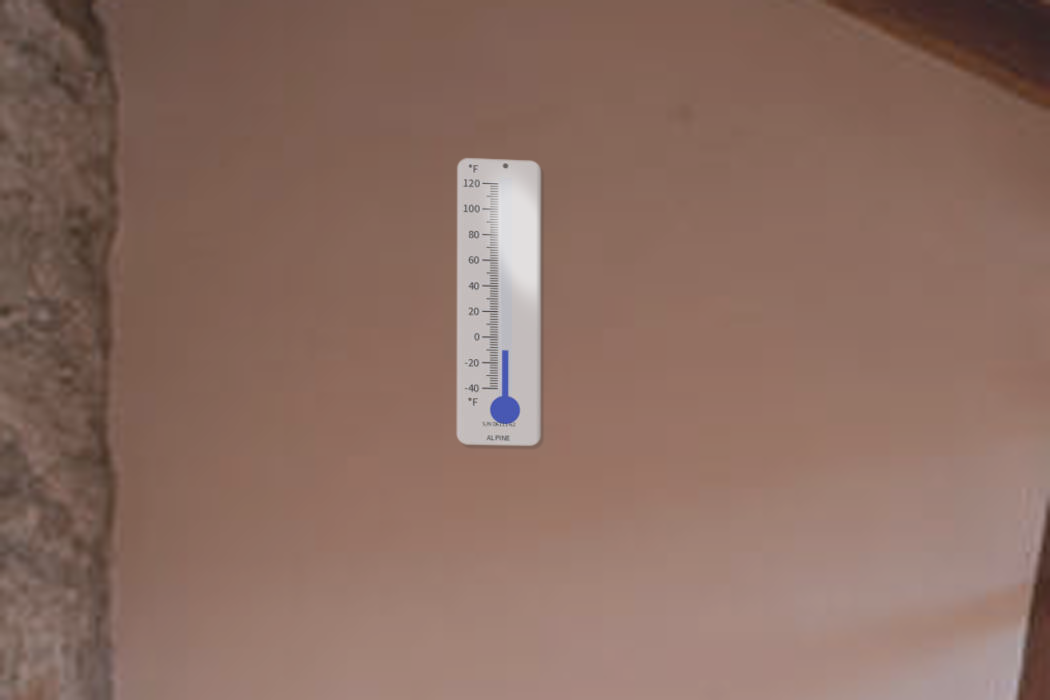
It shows -10 °F
